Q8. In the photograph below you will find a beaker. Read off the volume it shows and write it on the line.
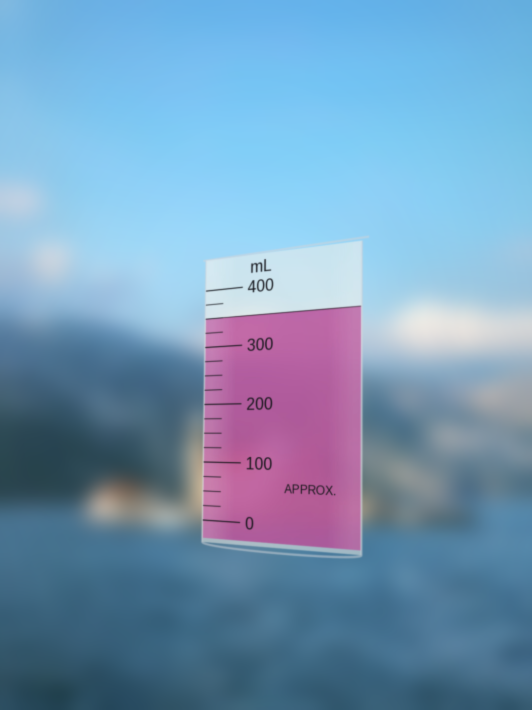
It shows 350 mL
